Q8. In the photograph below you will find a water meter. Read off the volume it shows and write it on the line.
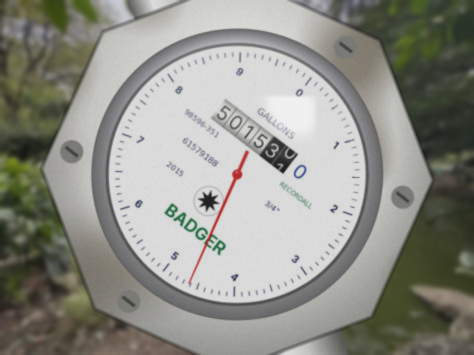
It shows 5015304.6 gal
